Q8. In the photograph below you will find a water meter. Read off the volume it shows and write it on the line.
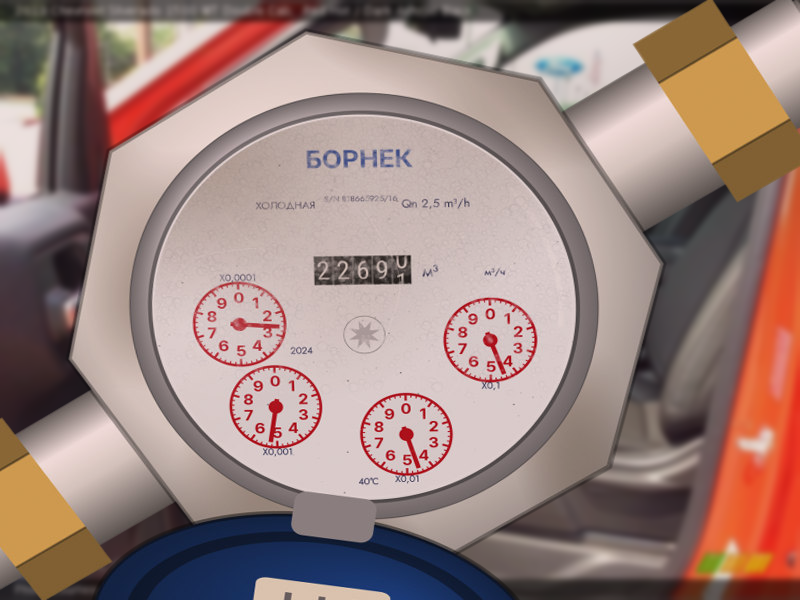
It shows 22690.4452 m³
